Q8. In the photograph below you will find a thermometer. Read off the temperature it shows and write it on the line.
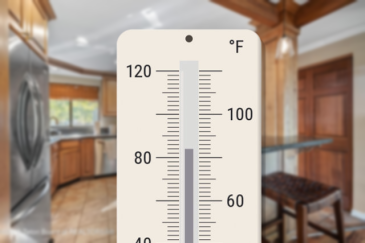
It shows 84 °F
